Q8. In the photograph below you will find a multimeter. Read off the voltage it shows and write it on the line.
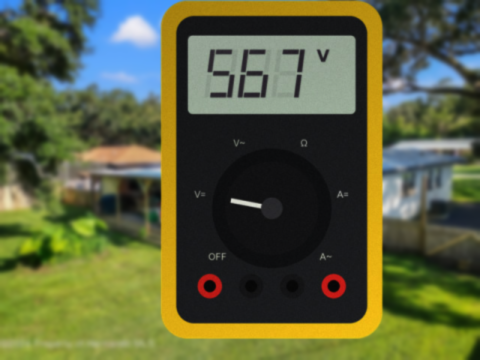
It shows 567 V
